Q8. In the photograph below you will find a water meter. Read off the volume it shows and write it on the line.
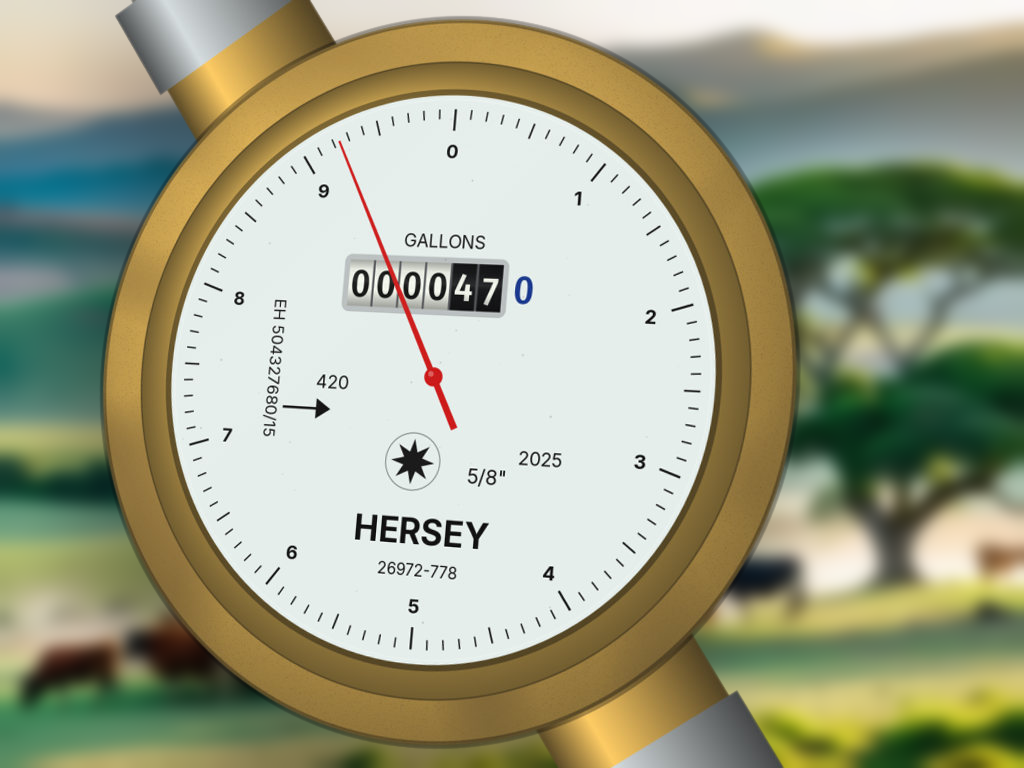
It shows 469.2 gal
